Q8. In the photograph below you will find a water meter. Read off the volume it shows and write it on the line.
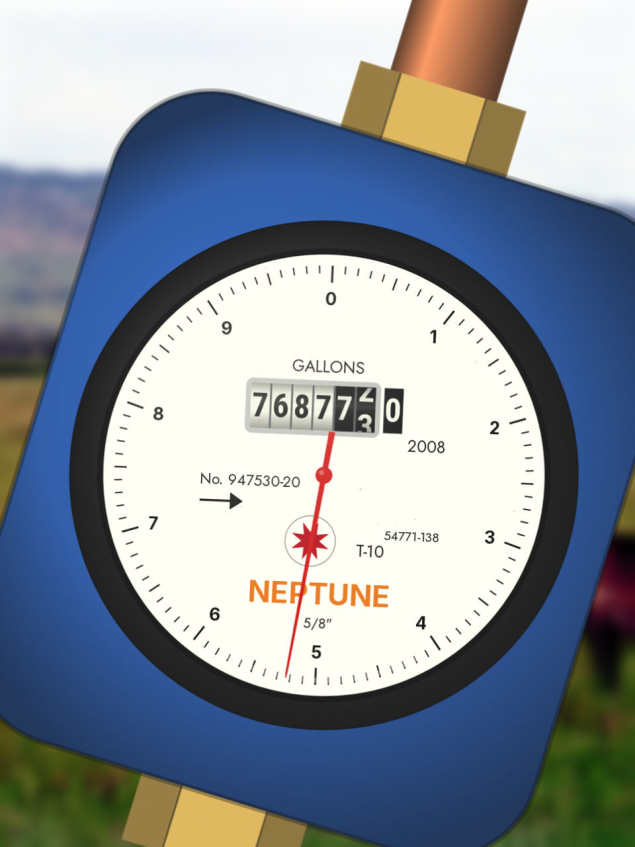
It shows 7687725.2 gal
